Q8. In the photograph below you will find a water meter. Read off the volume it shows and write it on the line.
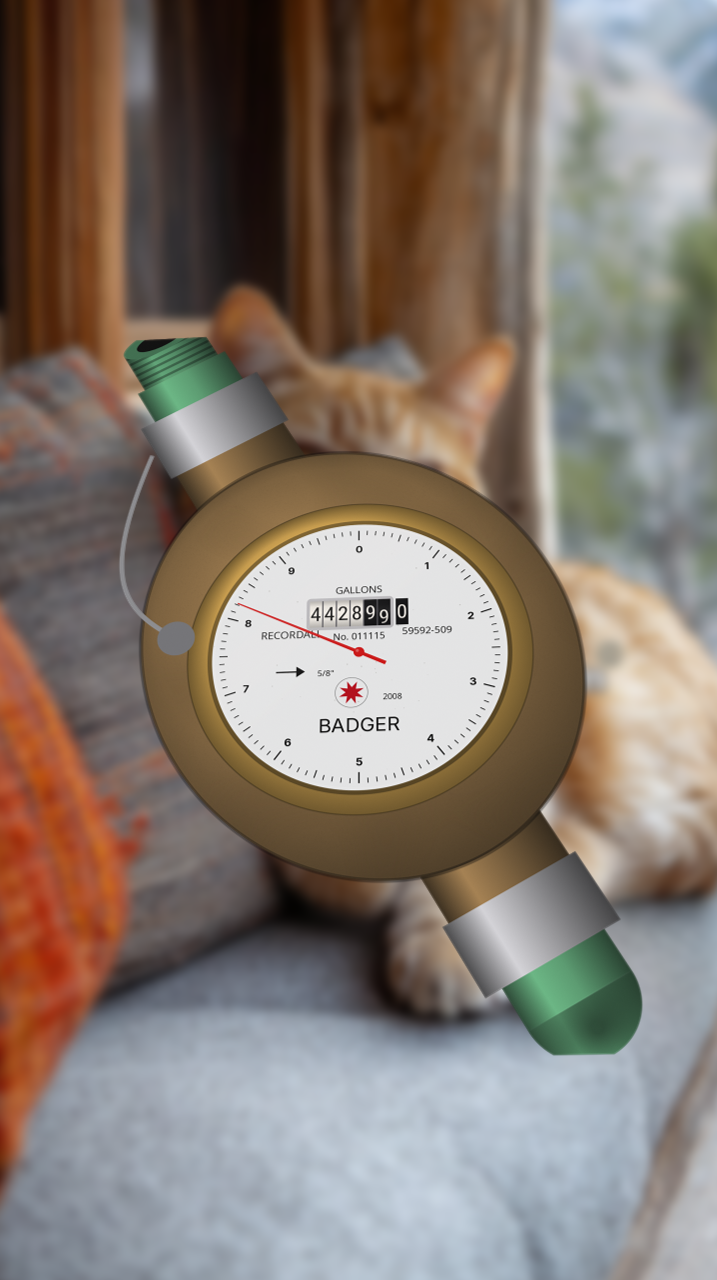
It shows 4428988.2 gal
